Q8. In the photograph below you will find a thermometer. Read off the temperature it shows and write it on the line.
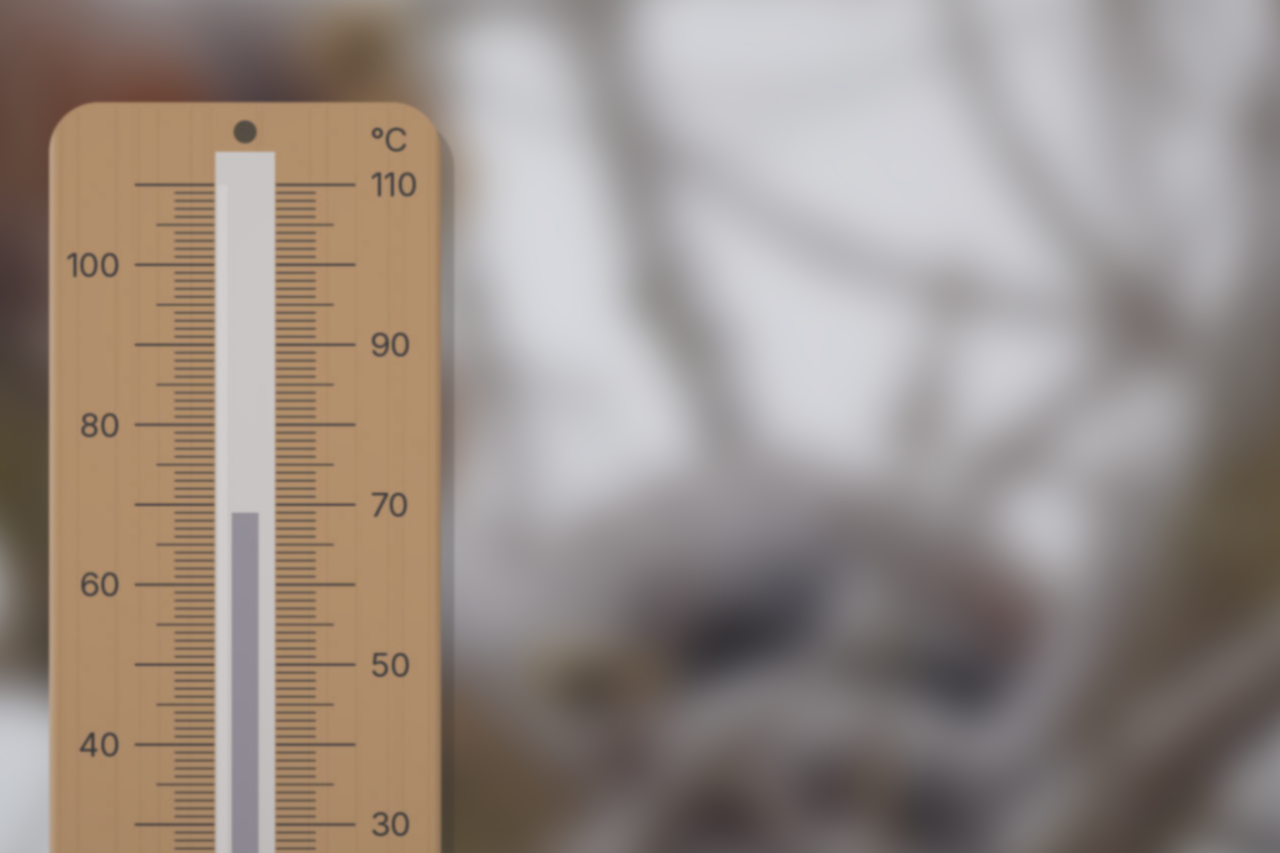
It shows 69 °C
